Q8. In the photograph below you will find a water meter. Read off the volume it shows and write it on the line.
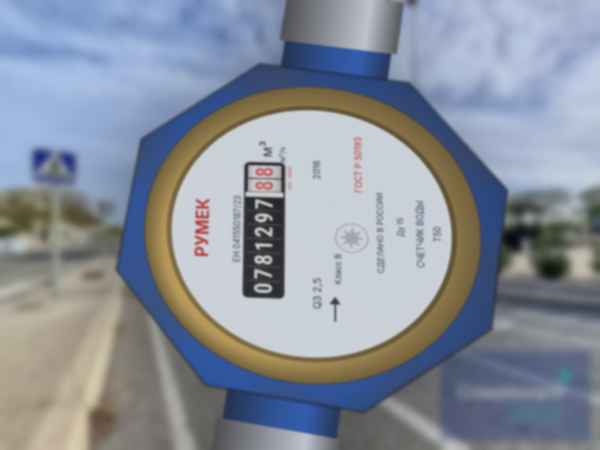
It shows 781297.88 m³
